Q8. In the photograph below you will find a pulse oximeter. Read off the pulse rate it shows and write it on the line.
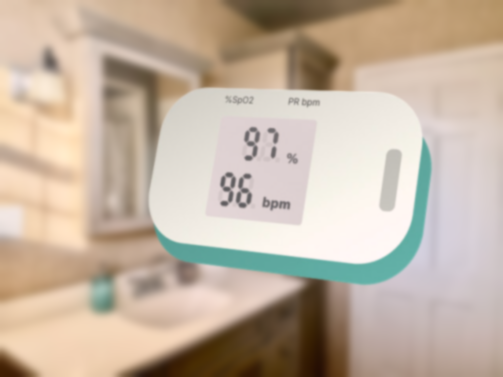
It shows 96 bpm
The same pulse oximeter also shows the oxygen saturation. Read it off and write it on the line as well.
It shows 97 %
